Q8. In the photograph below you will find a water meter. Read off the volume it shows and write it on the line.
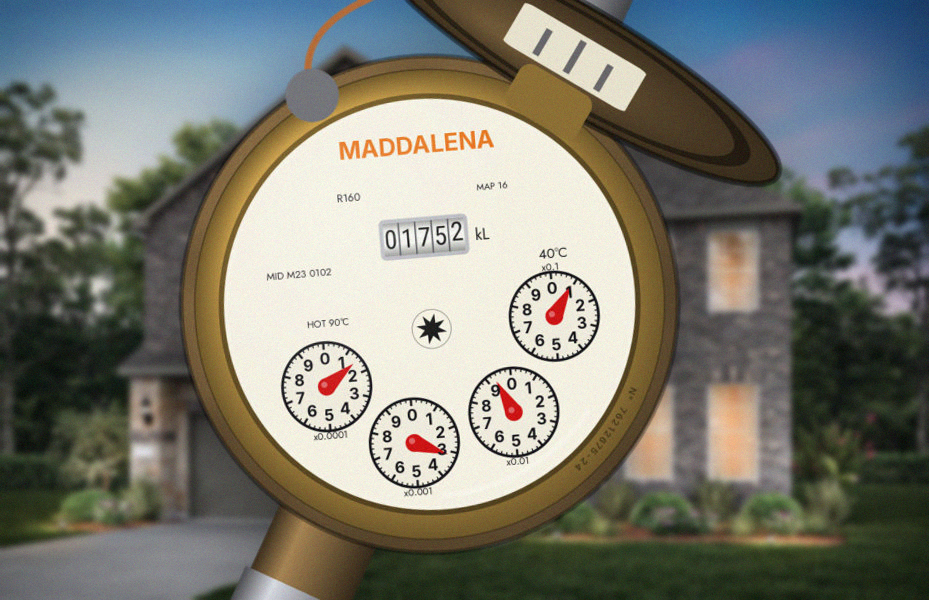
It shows 1752.0931 kL
